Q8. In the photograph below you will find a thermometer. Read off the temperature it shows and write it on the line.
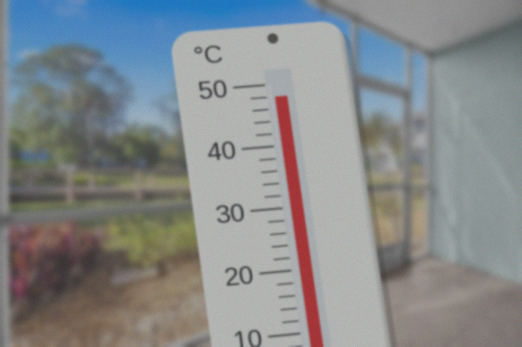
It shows 48 °C
